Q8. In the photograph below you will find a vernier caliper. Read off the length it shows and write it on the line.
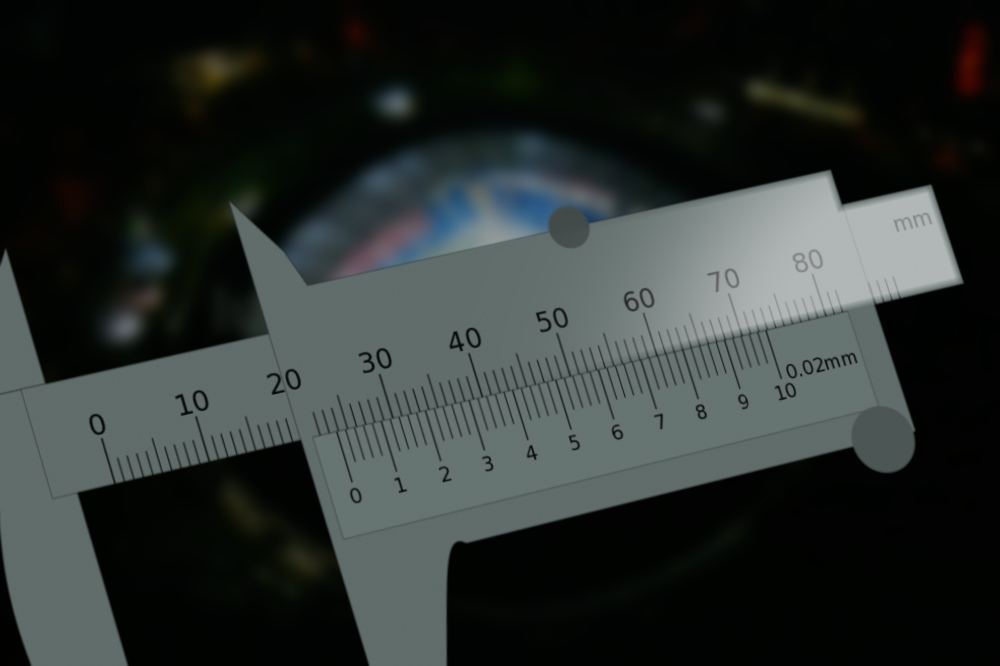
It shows 23.8 mm
